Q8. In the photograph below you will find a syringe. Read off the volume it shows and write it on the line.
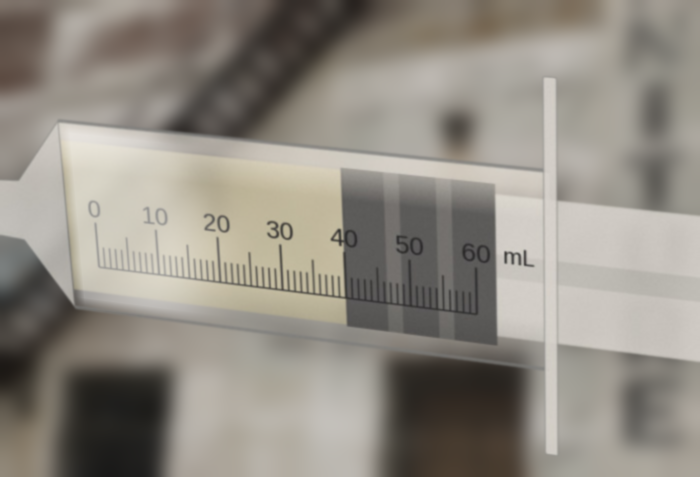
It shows 40 mL
